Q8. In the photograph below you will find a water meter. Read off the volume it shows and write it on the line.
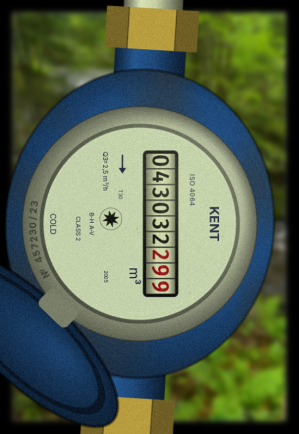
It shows 43032.299 m³
